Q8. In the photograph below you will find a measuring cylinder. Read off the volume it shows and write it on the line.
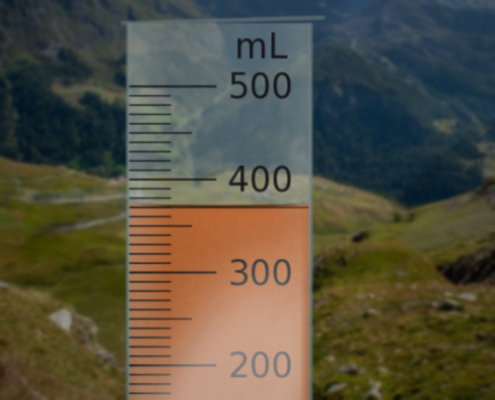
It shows 370 mL
